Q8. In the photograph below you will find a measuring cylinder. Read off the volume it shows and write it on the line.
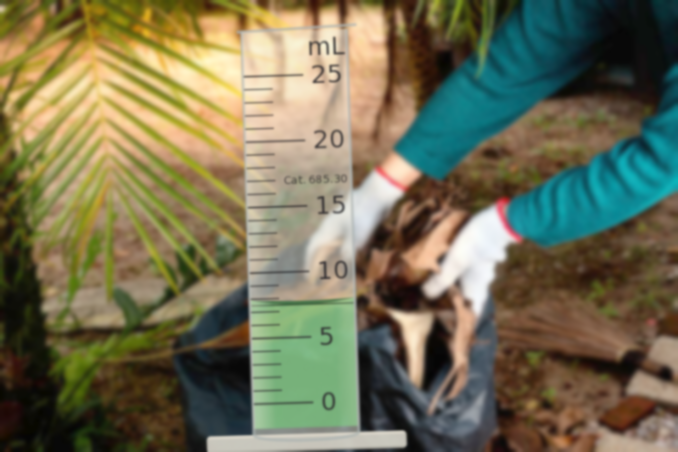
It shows 7.5 mL
